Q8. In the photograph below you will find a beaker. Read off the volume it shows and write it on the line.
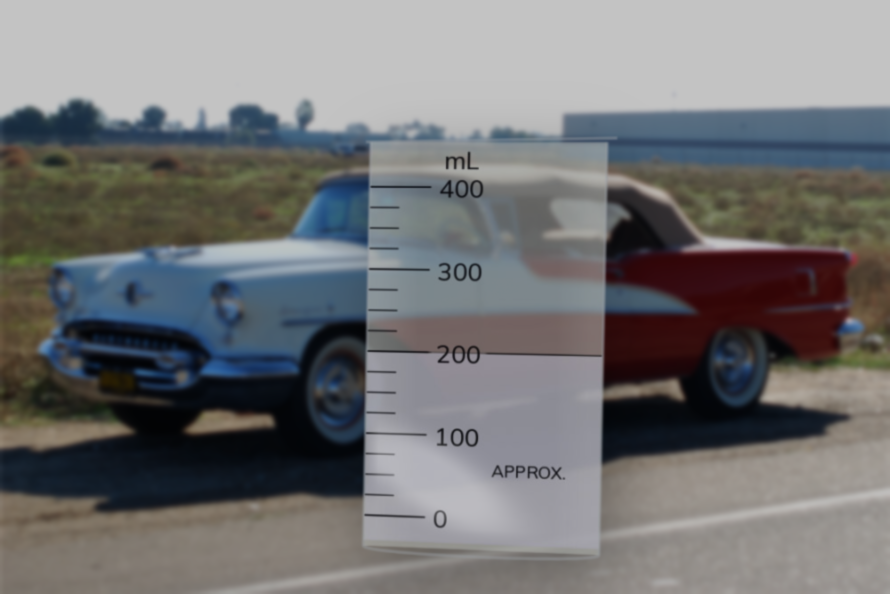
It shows 200 mL
